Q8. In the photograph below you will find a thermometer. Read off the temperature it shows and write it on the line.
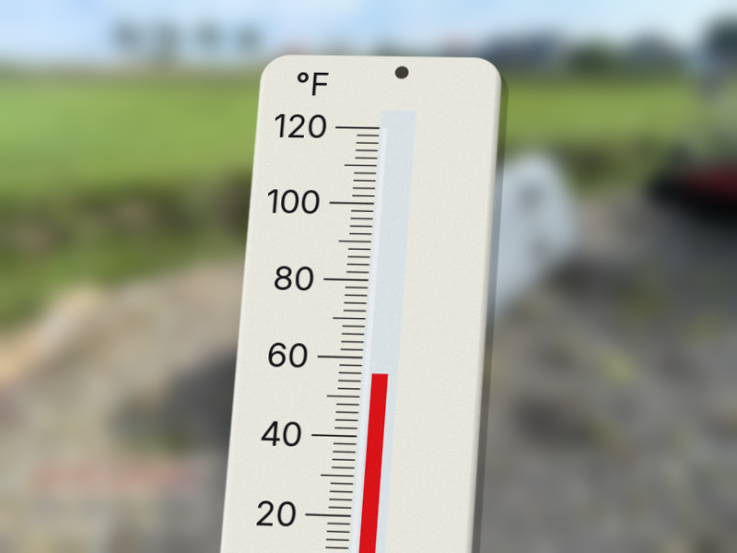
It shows 56 °F
